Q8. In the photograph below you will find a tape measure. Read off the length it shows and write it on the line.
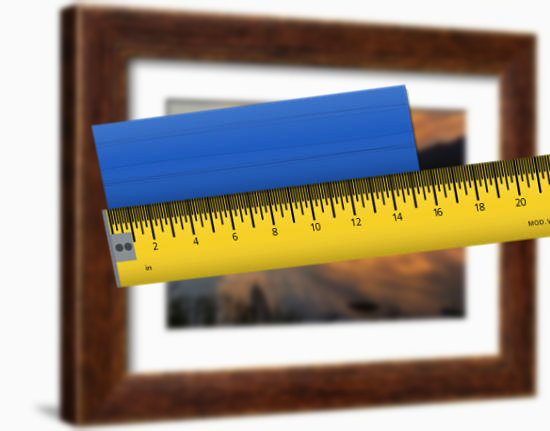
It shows 15.5 in
